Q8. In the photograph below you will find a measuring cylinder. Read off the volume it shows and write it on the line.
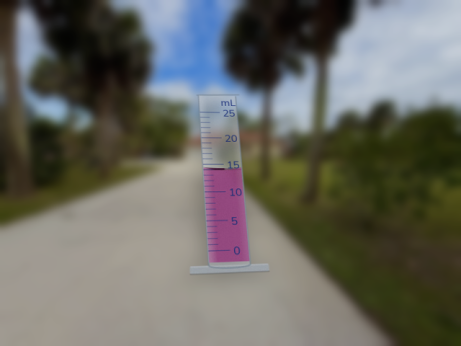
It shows 14 mL
